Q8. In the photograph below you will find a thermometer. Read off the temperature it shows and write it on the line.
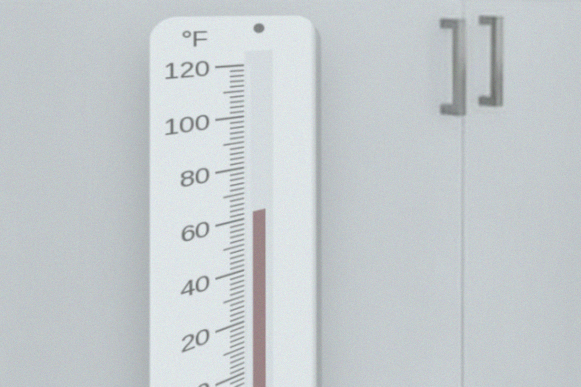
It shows 62 °F
